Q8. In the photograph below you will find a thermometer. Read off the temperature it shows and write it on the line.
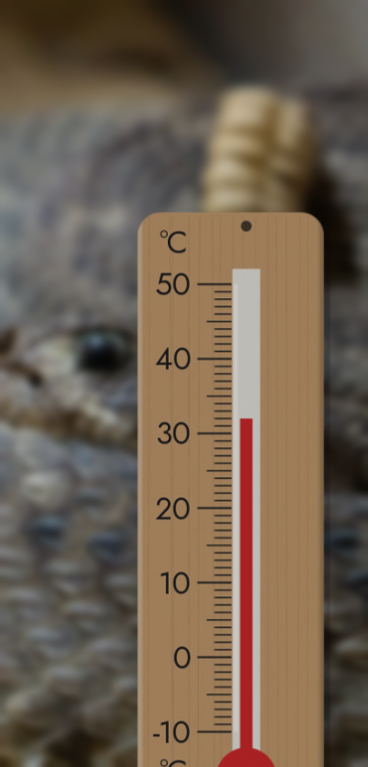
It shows 32 °C
